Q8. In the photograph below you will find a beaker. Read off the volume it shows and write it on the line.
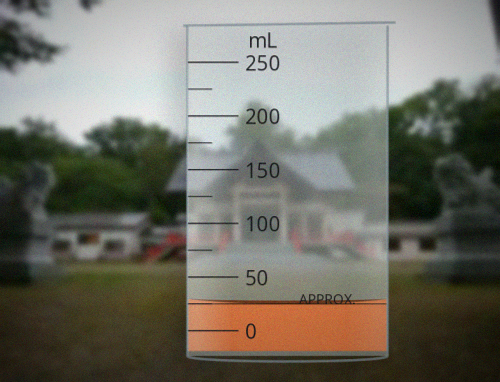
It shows 25 mL
